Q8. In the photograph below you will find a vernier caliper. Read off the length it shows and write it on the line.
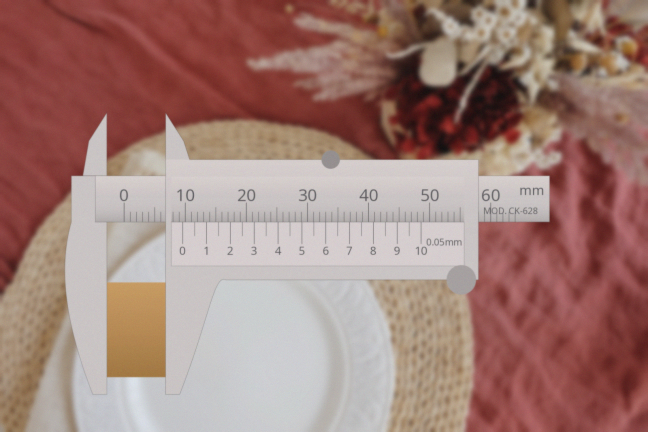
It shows 9.6 mm
